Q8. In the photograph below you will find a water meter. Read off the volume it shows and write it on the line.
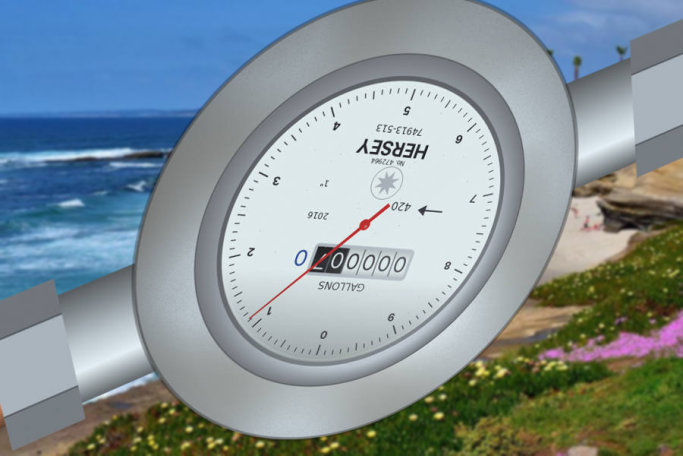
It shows 71.1 gal
